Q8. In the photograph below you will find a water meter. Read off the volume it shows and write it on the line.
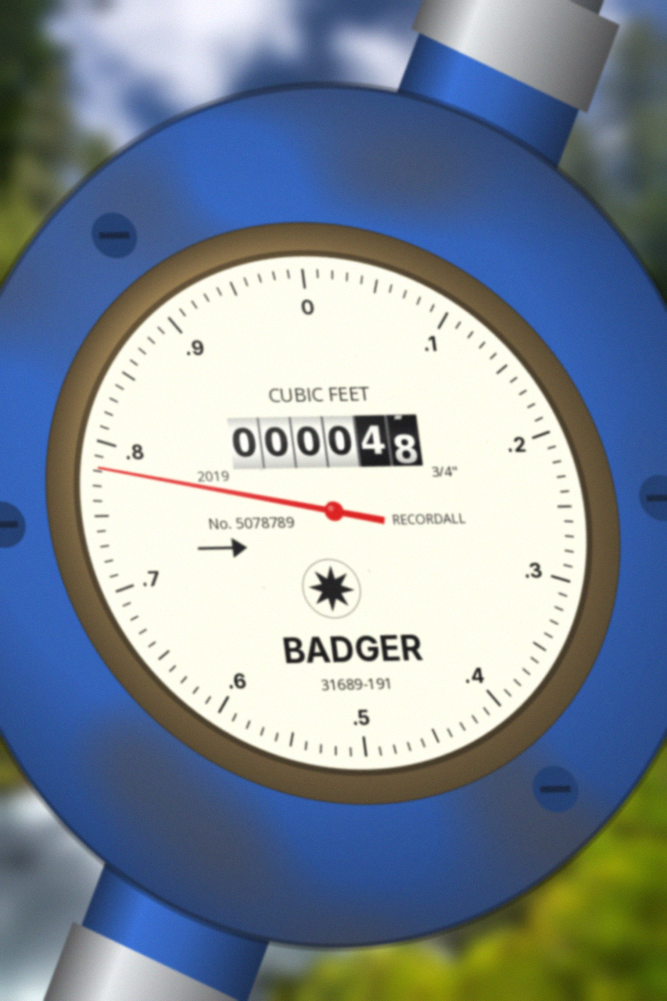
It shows 47.78 ft³
